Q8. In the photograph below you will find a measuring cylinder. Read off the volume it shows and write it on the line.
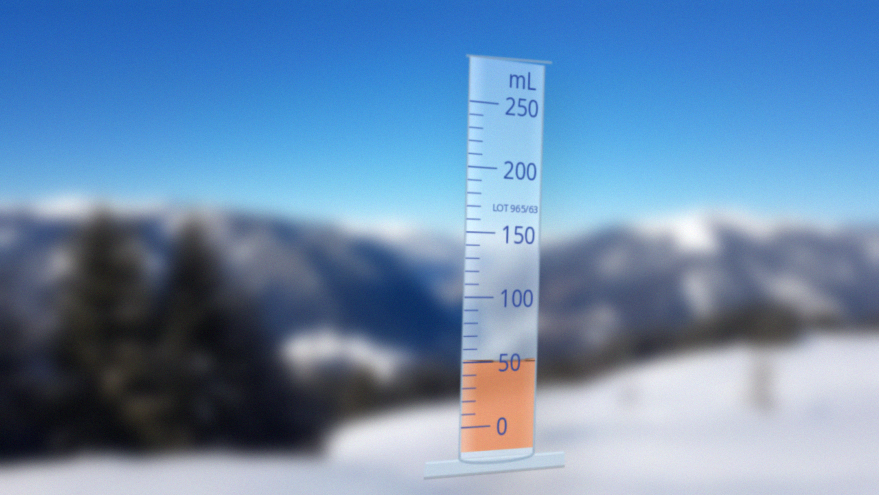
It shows 50 mL
